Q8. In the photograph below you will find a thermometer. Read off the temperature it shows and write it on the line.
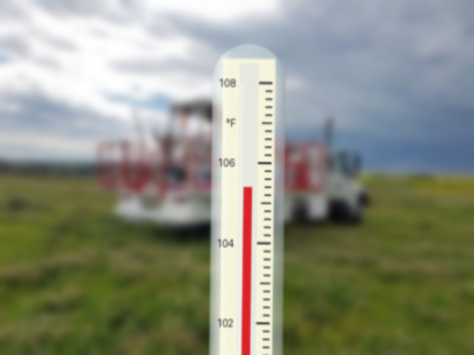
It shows 105.4 °F
